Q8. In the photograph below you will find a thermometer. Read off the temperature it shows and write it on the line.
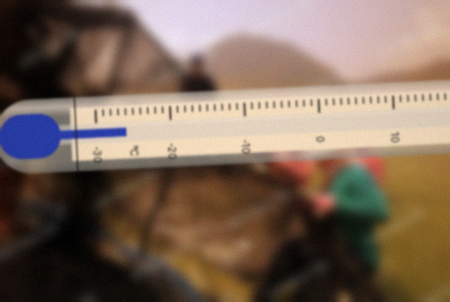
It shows -26 °C
